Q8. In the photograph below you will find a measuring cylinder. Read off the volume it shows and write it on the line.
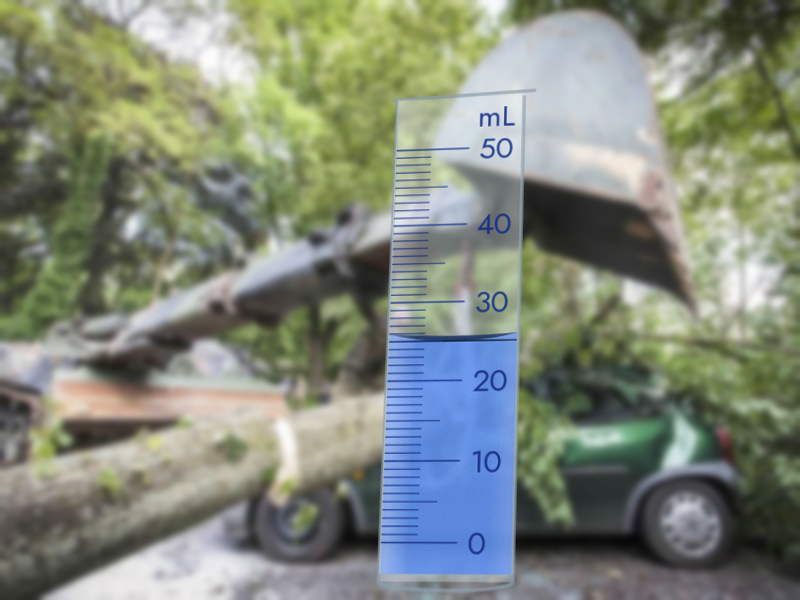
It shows 25 mL
